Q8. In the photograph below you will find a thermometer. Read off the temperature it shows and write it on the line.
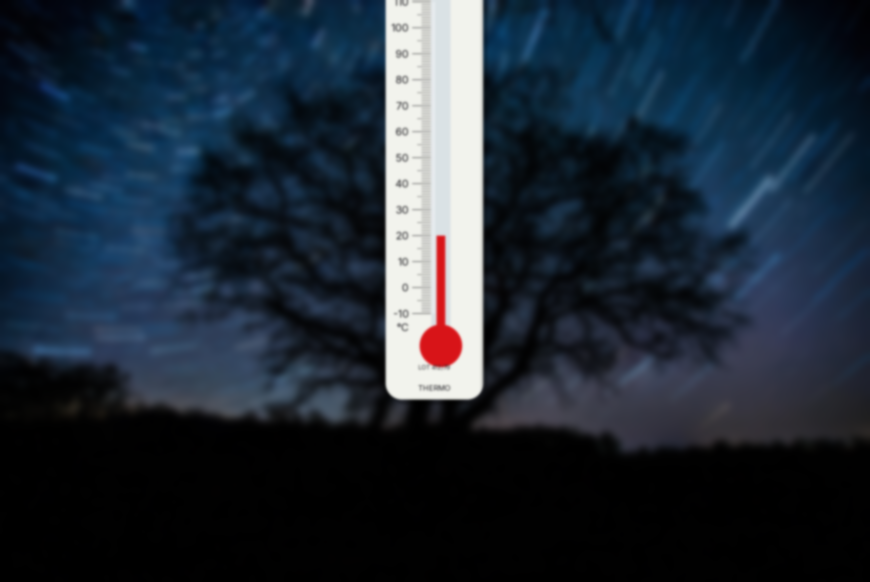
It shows 20 °C
